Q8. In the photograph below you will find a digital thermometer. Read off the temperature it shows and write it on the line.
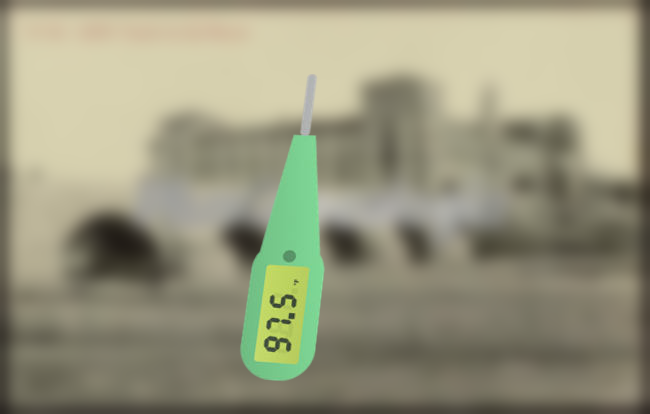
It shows 97.5 °F
